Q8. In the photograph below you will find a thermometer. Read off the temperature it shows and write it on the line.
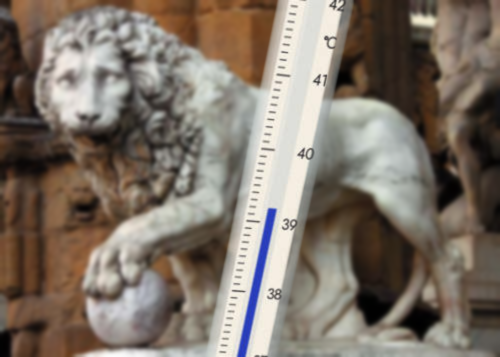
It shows 39.2 °C
